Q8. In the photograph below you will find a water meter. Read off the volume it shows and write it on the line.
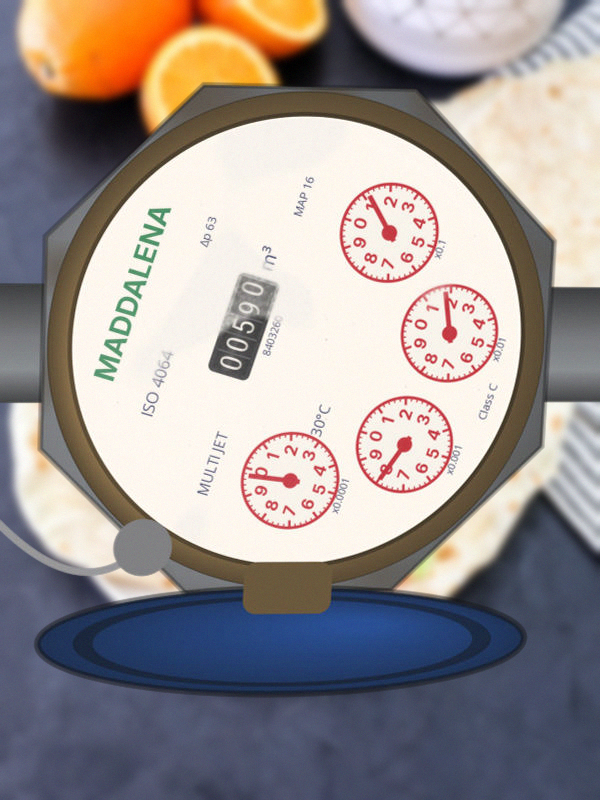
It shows 590.1179 m³
